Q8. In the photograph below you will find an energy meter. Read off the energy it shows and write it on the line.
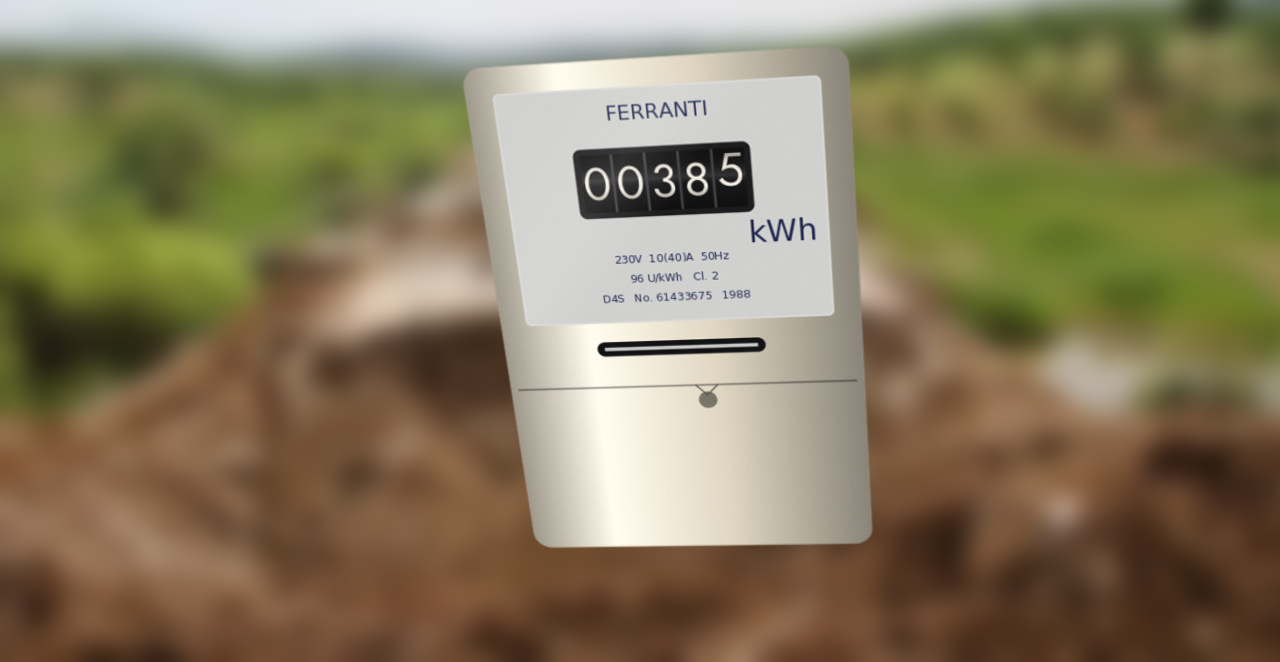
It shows 385 kWh
